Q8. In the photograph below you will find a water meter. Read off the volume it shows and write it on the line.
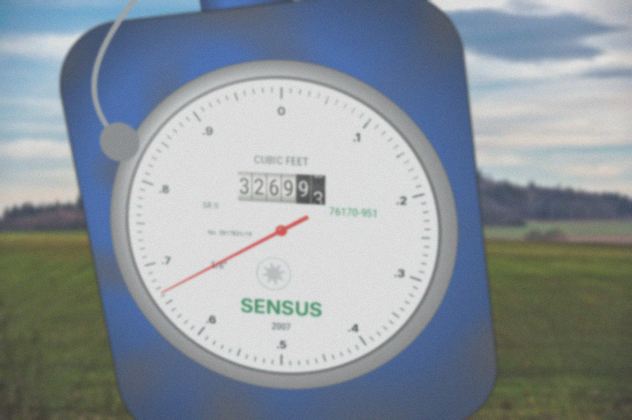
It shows 326992.66 ft³
